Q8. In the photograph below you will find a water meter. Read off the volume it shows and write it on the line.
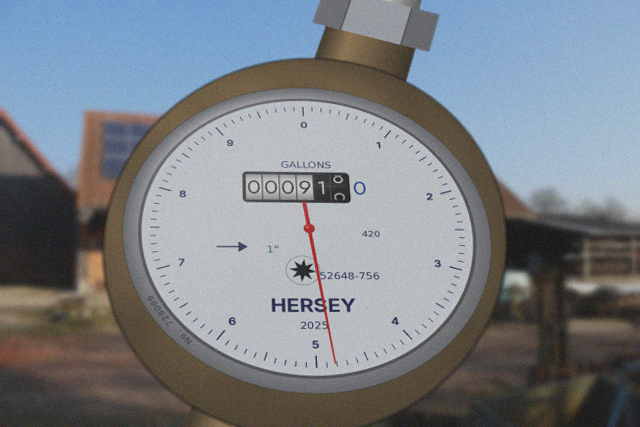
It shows 9184.8 gal
